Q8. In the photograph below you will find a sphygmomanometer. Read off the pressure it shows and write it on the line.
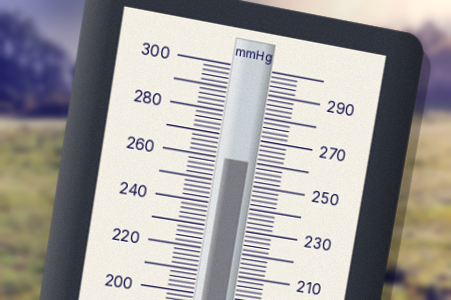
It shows 260 mmHg
